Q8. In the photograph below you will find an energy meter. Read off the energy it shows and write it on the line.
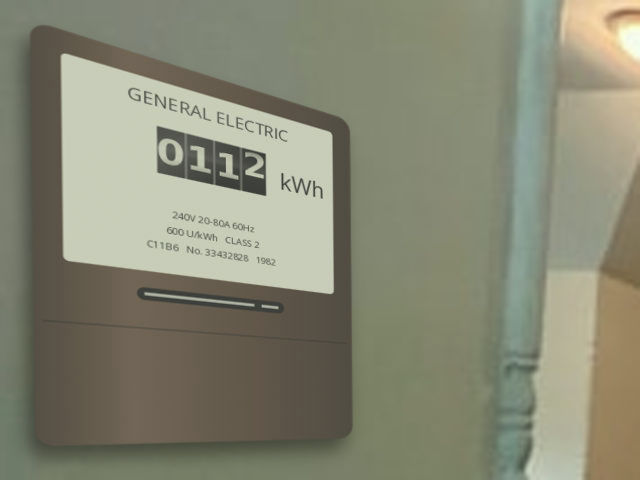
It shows 112 kWh
